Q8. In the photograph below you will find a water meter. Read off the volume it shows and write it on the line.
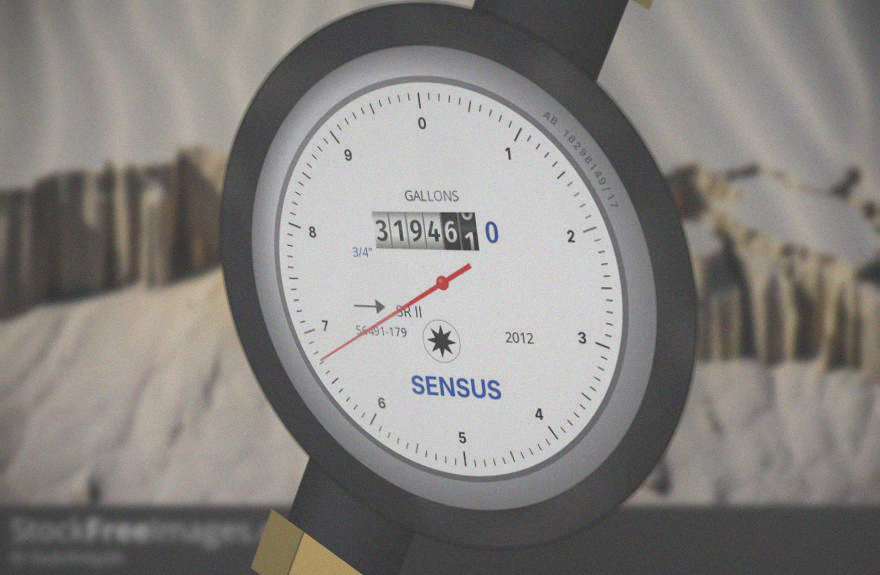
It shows 3194606.7 gal
